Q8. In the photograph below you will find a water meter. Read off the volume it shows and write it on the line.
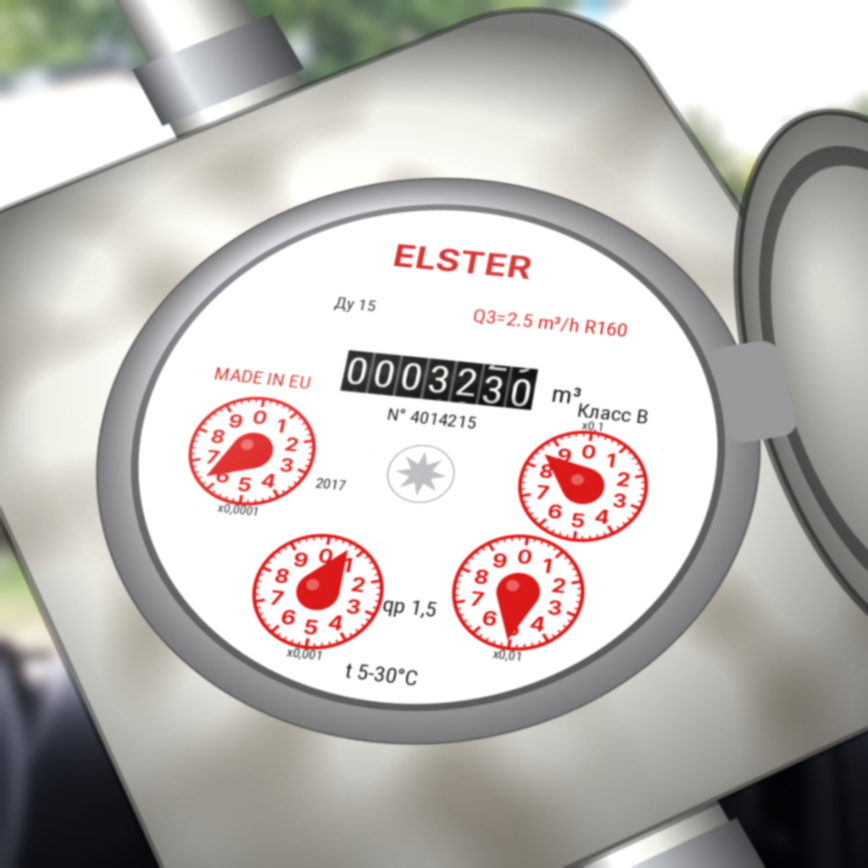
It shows 3229.8506 m³
